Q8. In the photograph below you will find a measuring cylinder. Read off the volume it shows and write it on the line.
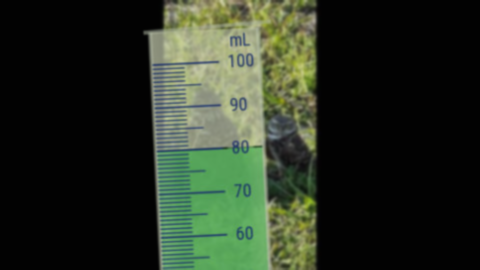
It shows 80 mL
